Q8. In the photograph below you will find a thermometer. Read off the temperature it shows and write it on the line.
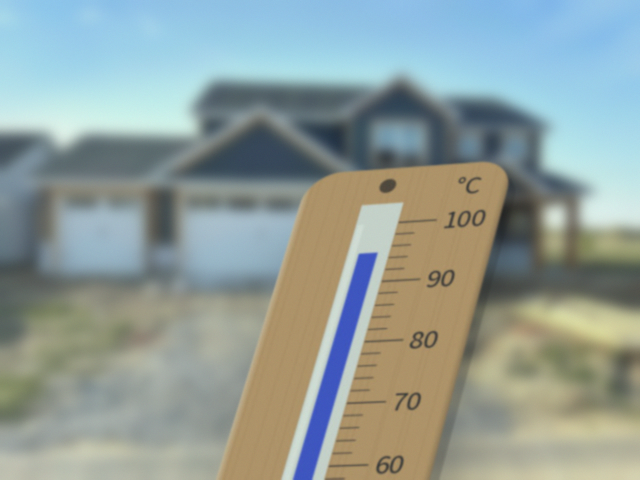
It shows 95 °C
